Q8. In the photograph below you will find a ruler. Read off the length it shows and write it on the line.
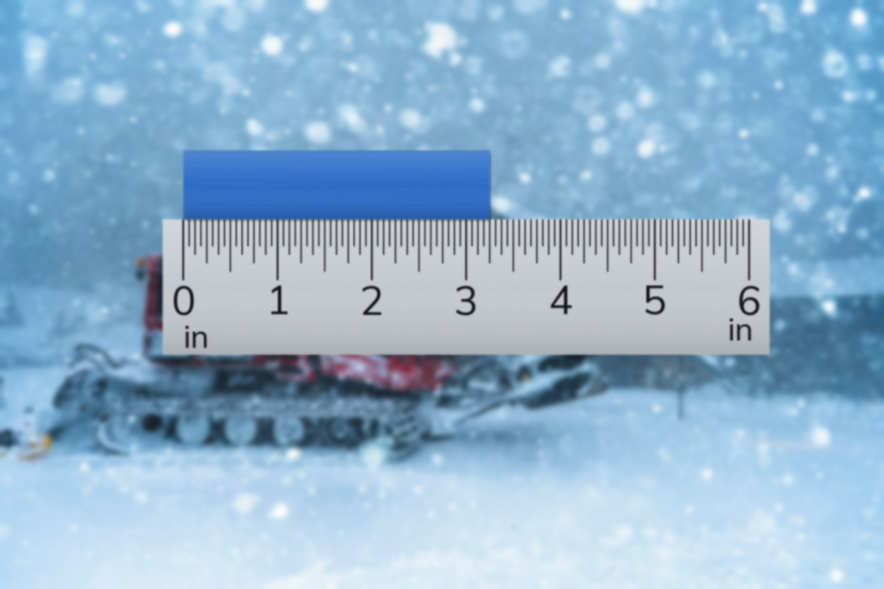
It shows 3.25 in
